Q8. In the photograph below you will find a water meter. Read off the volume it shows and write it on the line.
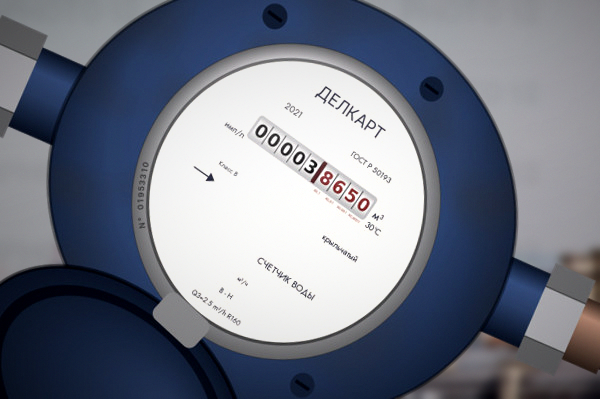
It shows 3.8650 m³
